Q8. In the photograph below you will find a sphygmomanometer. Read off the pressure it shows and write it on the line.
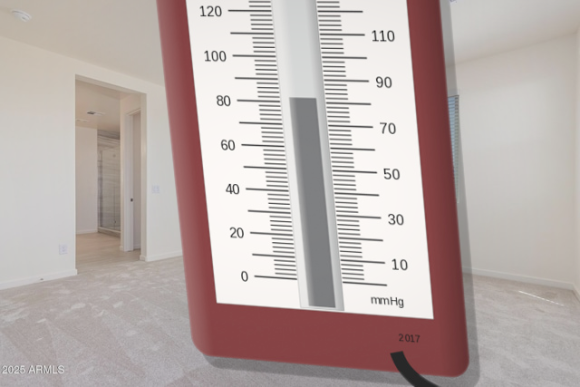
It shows 82 mmHg
